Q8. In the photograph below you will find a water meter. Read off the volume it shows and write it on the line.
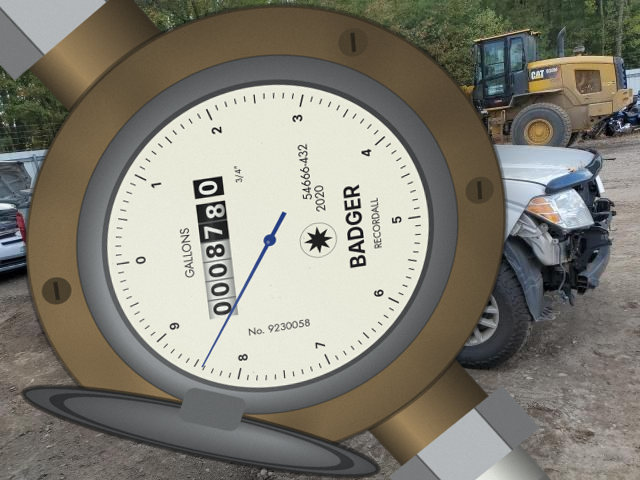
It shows 8778.4 gal
